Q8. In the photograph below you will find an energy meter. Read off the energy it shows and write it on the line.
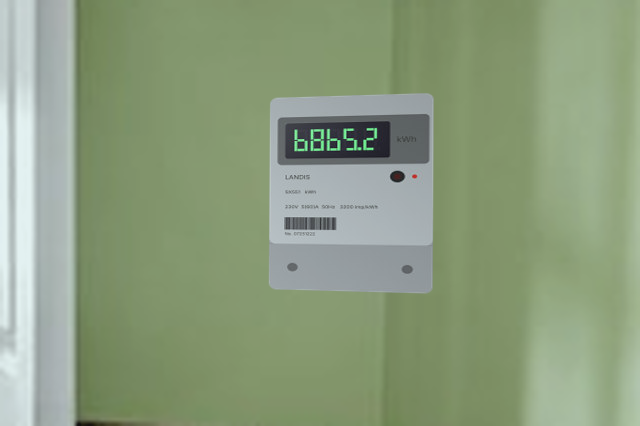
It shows 6865.2 kWh
